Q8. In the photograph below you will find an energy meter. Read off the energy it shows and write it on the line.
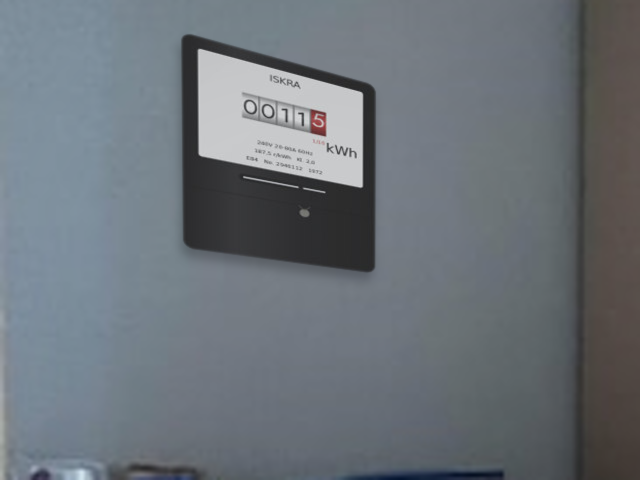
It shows 11.5 kWh
